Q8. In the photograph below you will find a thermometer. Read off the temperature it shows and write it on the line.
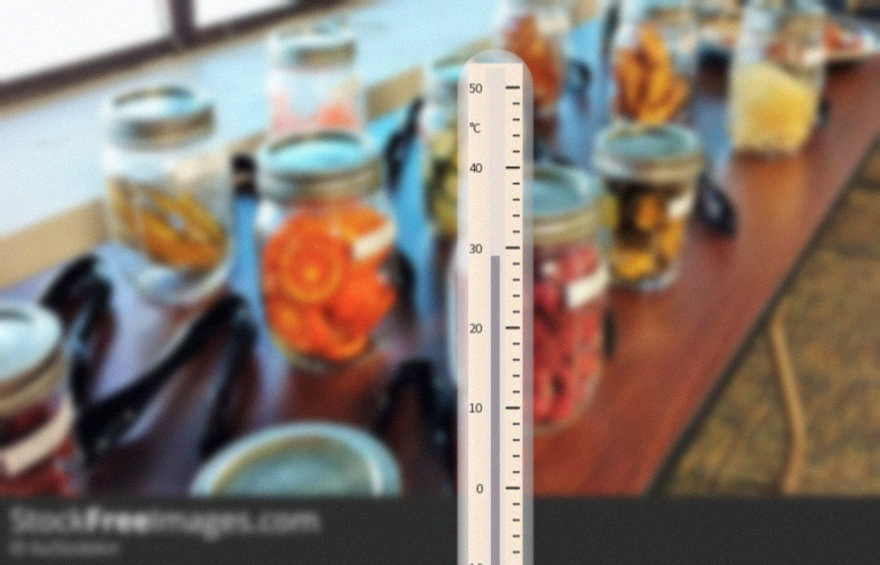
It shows 29 °C
